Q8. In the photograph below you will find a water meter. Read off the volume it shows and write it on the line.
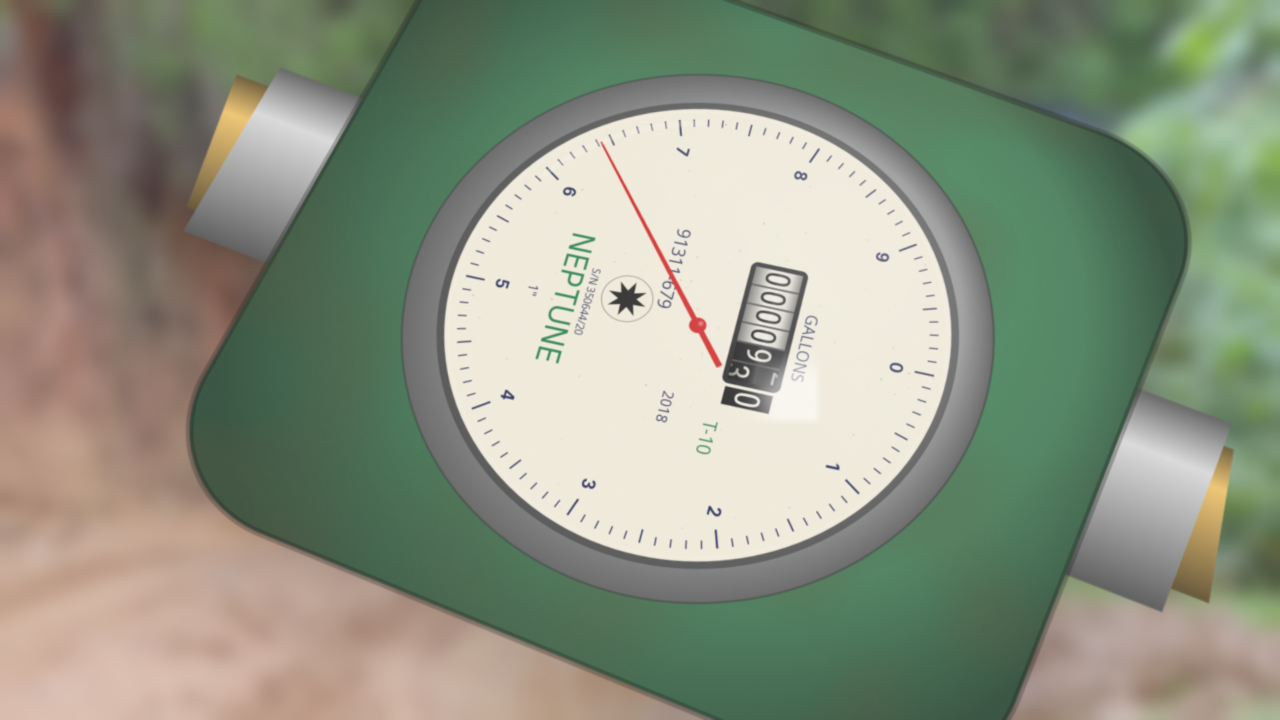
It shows 926.4 gal
